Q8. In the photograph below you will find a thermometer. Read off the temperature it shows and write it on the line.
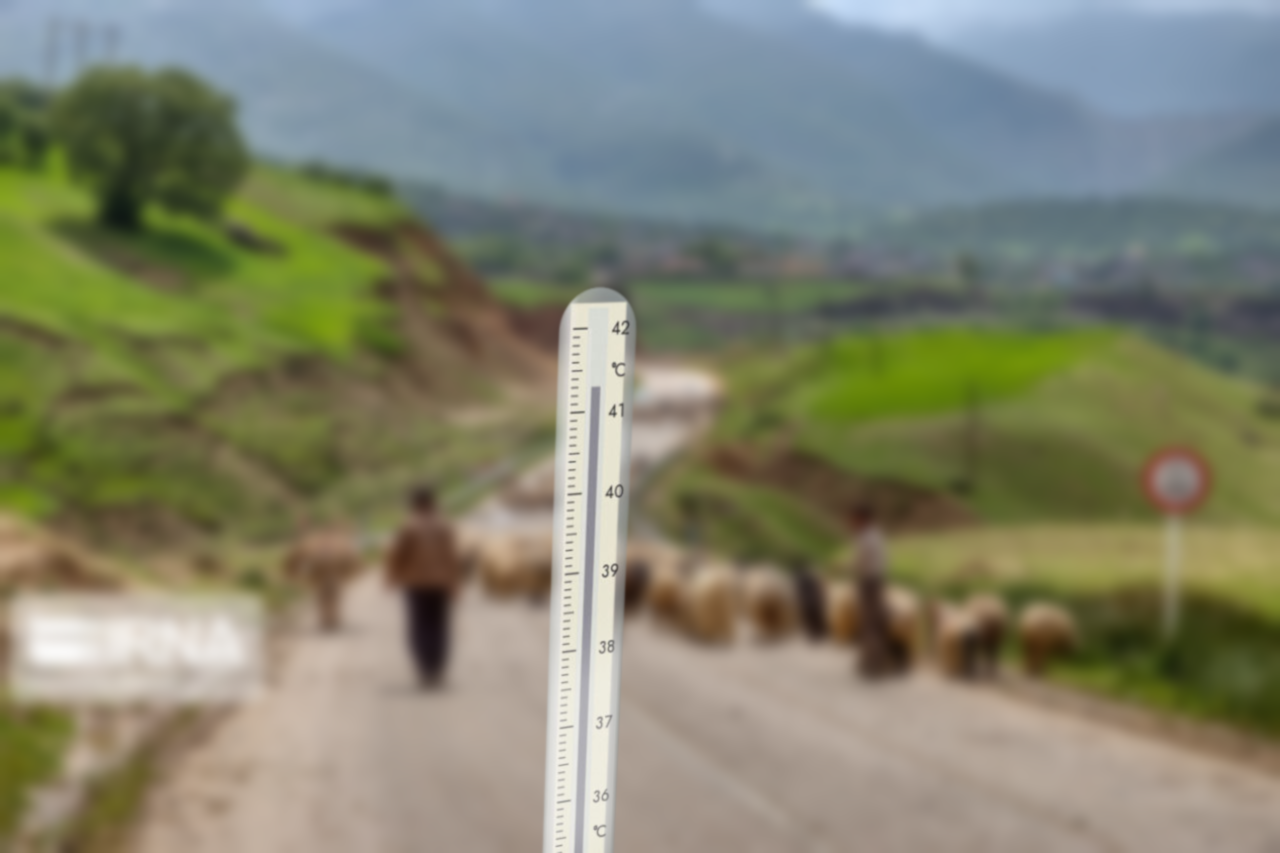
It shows 41.3 °C
